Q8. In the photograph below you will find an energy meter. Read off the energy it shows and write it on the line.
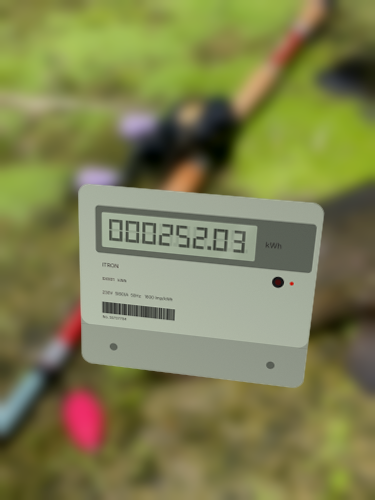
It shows 252.03 kWh
